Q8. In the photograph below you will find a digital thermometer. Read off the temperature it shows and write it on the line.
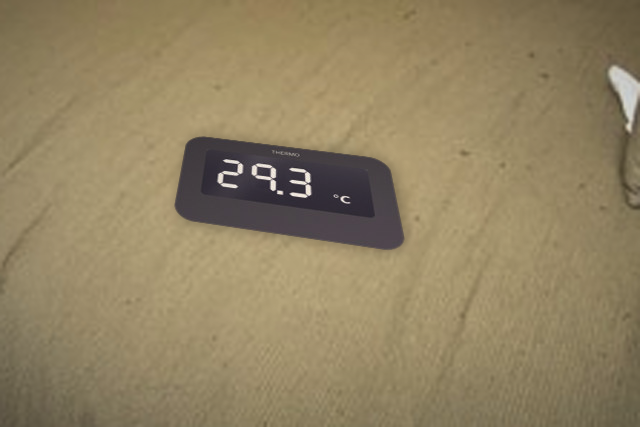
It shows 29.3 °C
